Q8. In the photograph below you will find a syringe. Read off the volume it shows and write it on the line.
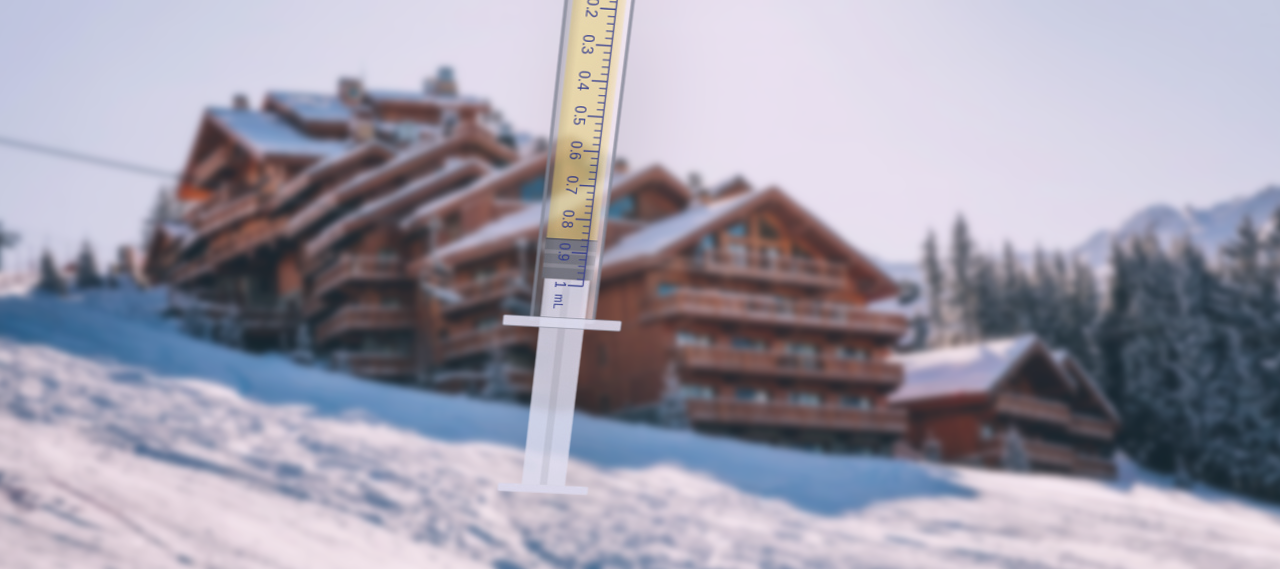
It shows 0.86 mL
